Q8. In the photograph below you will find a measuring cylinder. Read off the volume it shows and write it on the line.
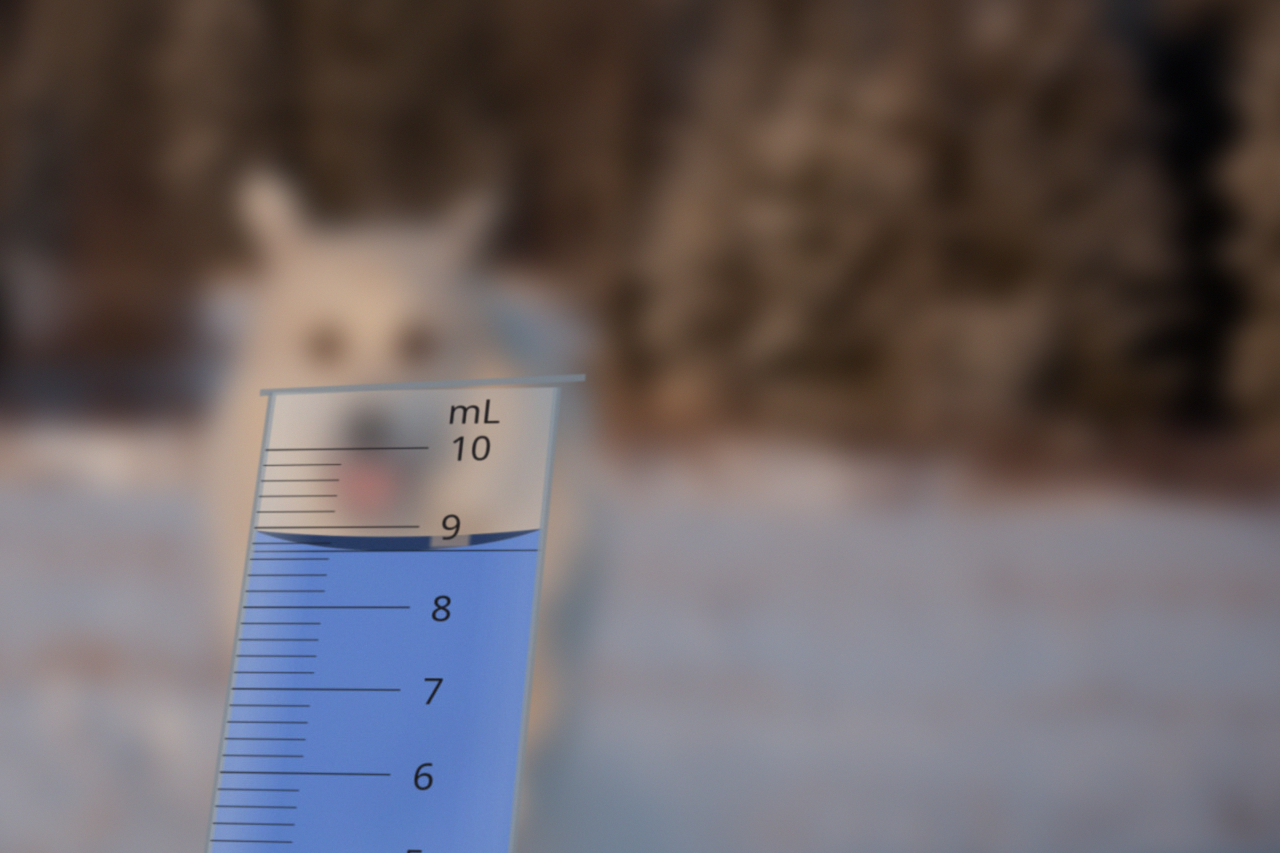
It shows 8.7 mL
